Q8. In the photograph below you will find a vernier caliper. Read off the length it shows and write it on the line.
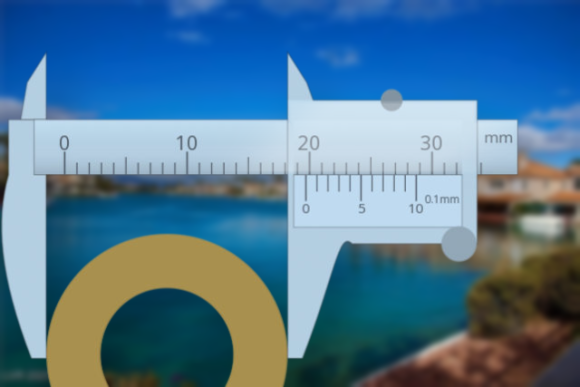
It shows 19.7 mm
